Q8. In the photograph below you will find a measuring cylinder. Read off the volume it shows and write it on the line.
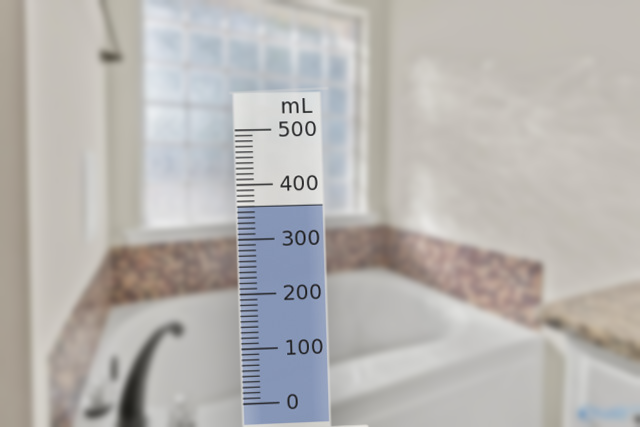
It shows 360 mL
